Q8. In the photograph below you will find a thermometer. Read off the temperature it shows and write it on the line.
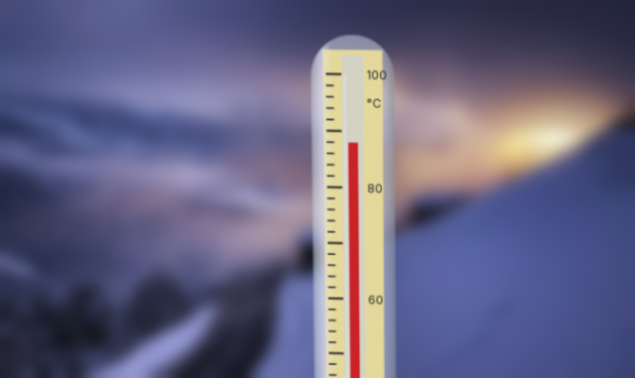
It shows 88 °C
